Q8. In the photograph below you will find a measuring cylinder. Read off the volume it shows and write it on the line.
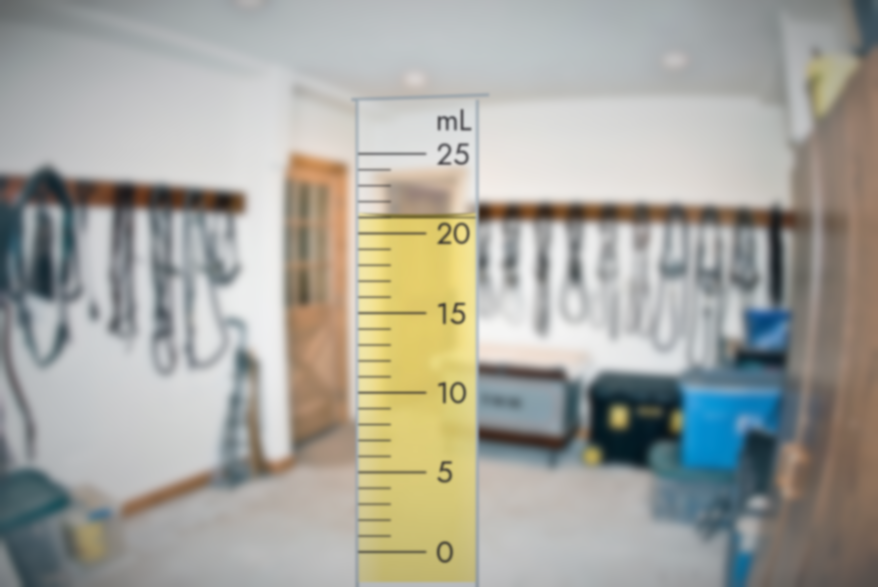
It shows 21 mL
